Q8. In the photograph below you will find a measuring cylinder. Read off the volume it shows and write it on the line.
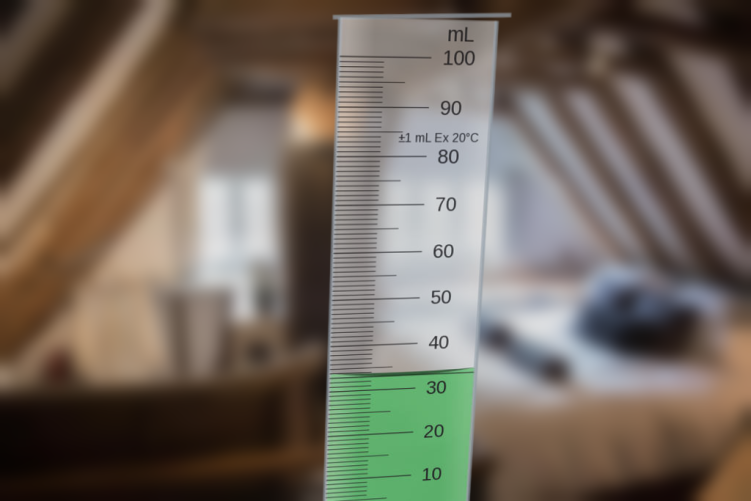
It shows 33 mL
